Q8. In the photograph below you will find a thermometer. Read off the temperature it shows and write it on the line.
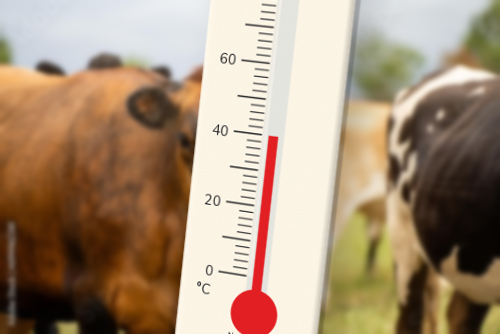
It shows 40 °C
